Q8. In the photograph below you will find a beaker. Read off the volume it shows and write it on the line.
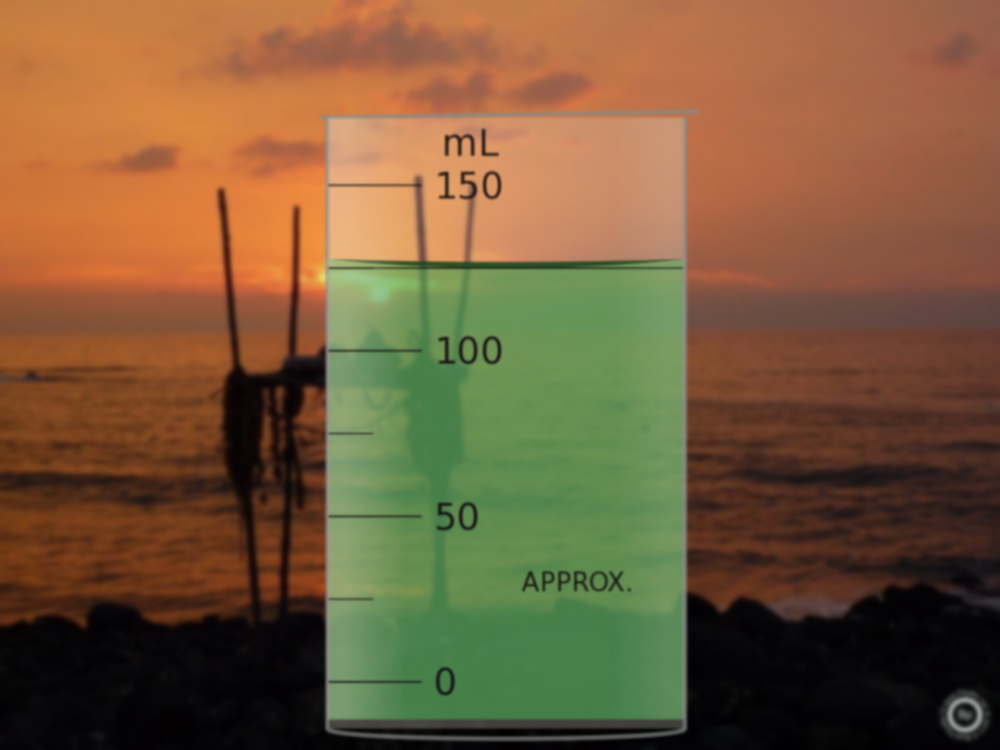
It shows 125 mL
